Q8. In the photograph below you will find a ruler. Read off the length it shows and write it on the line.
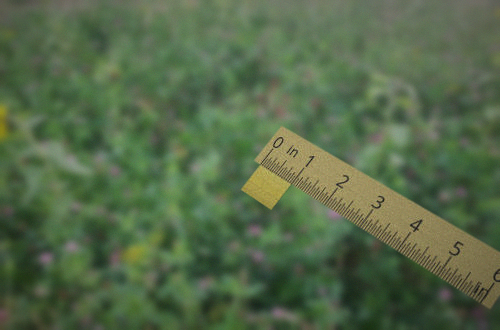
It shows 1 in
